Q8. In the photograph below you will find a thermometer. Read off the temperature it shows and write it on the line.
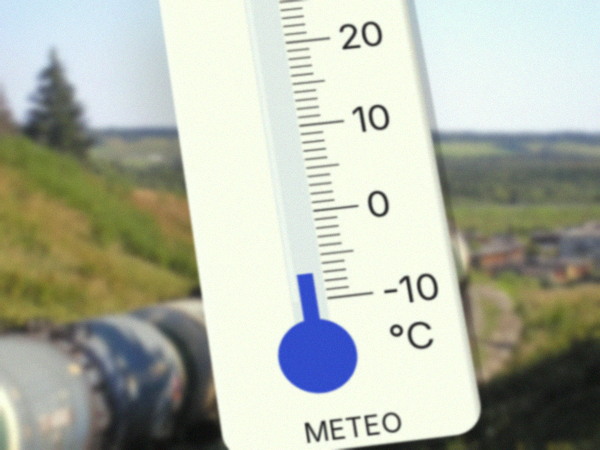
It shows -7 °C
